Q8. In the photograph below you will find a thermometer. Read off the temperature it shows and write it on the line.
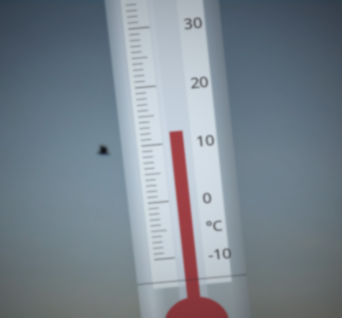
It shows 12 °C
